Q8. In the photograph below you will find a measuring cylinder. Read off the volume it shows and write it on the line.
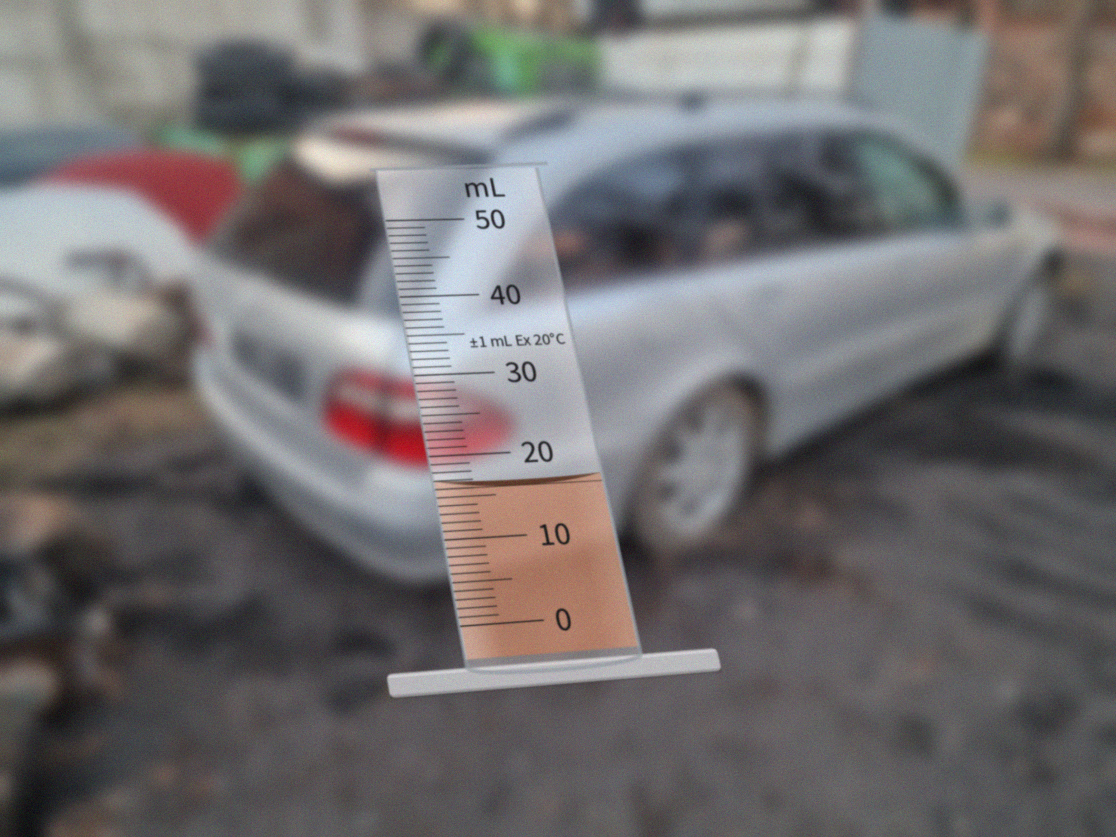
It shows 16 mL
